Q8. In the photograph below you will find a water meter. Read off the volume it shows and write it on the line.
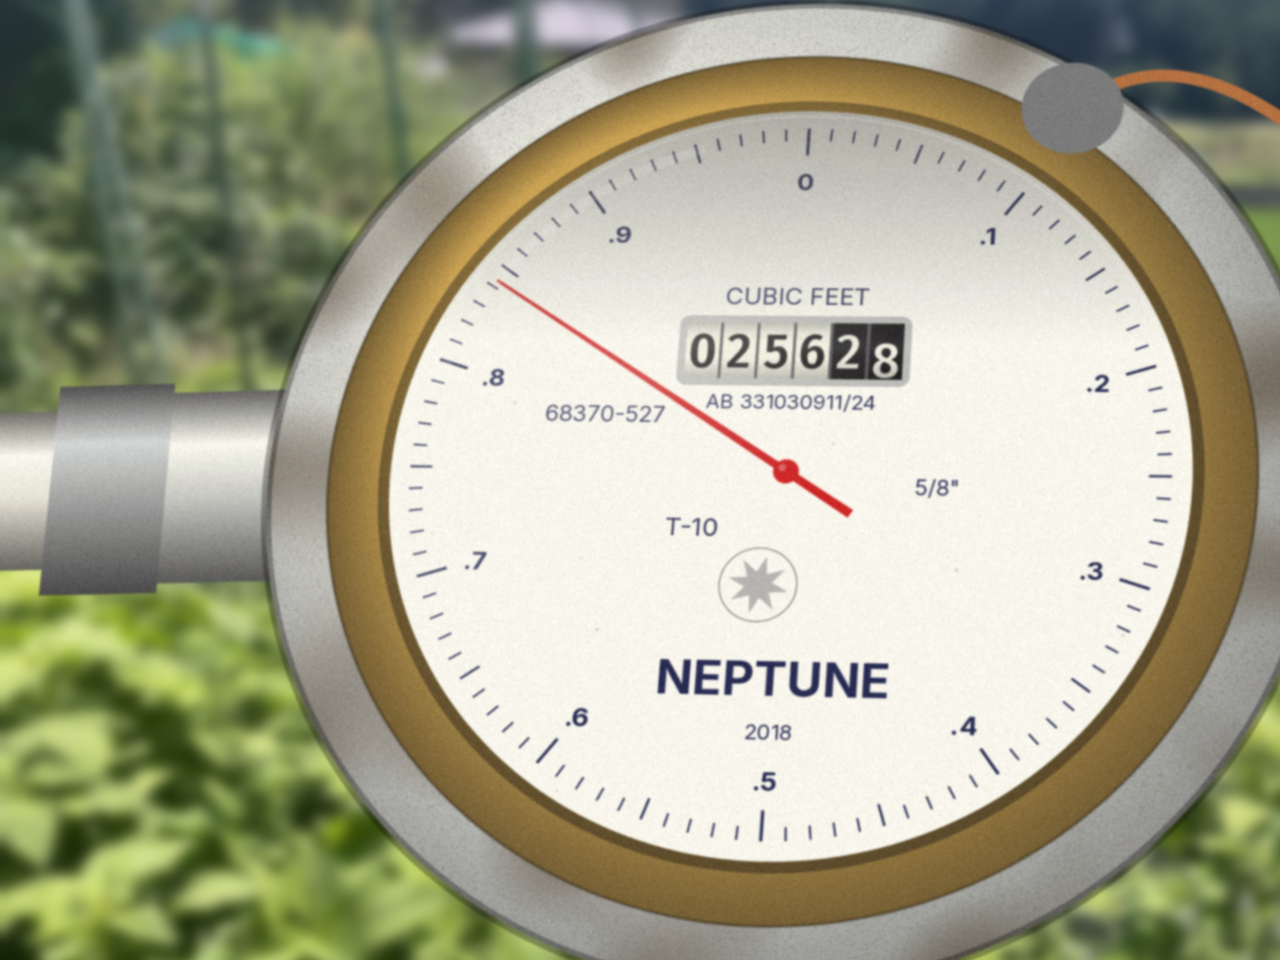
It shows 25627.84 ft³
